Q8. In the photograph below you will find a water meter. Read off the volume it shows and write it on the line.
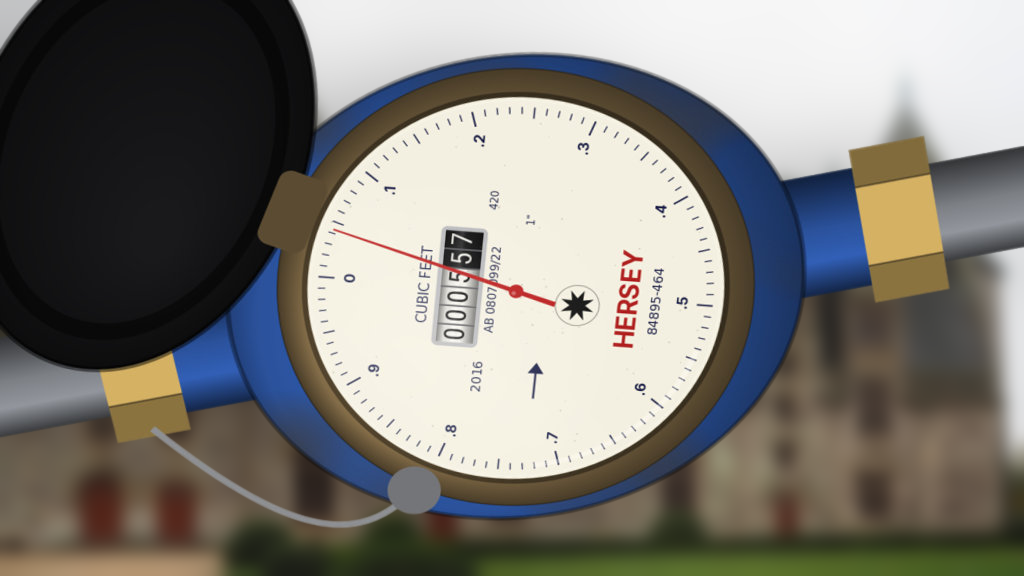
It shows 557.04 ft³
